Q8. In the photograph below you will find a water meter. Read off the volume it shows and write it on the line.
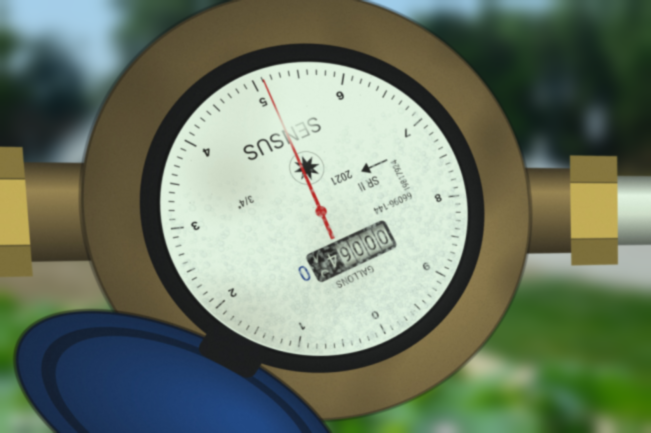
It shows 6435.1 gal
